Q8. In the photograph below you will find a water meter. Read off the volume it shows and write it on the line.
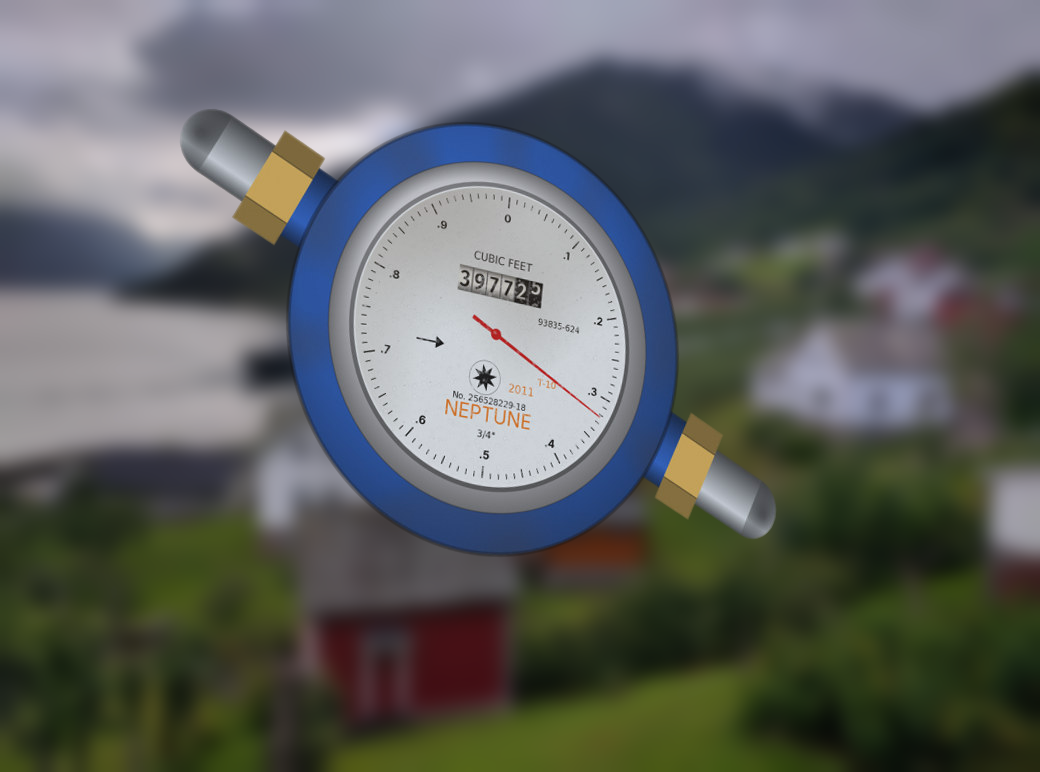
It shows 397725.32 ft³
